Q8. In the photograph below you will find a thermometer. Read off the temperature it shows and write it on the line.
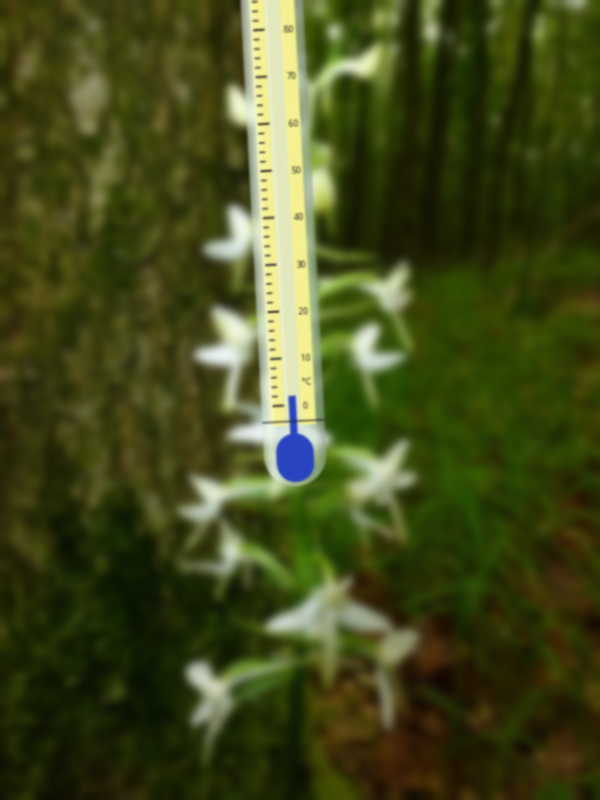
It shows 2 °C
